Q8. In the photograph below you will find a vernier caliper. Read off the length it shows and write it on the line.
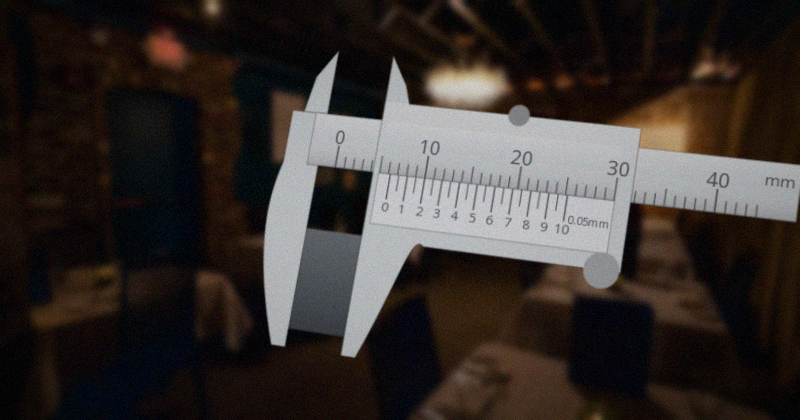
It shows 6.2 mm
